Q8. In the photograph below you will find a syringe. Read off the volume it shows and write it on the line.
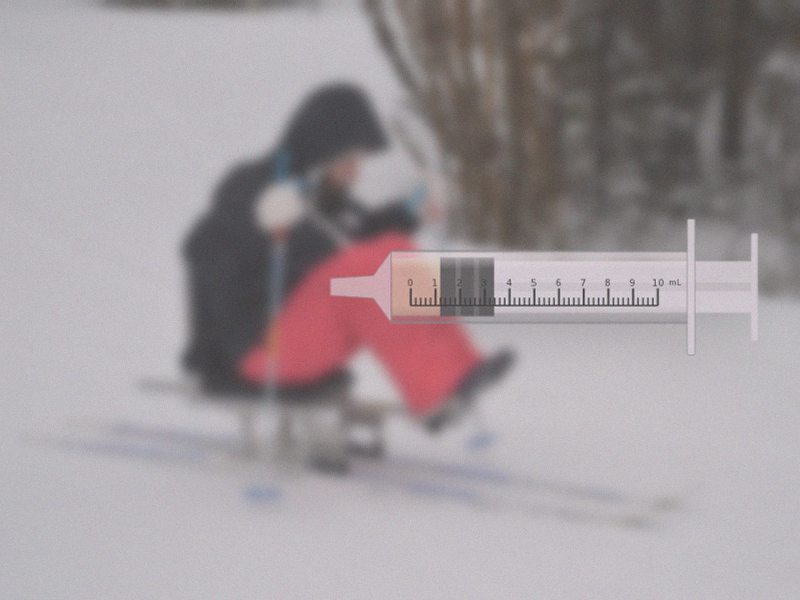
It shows 1.2 mL
